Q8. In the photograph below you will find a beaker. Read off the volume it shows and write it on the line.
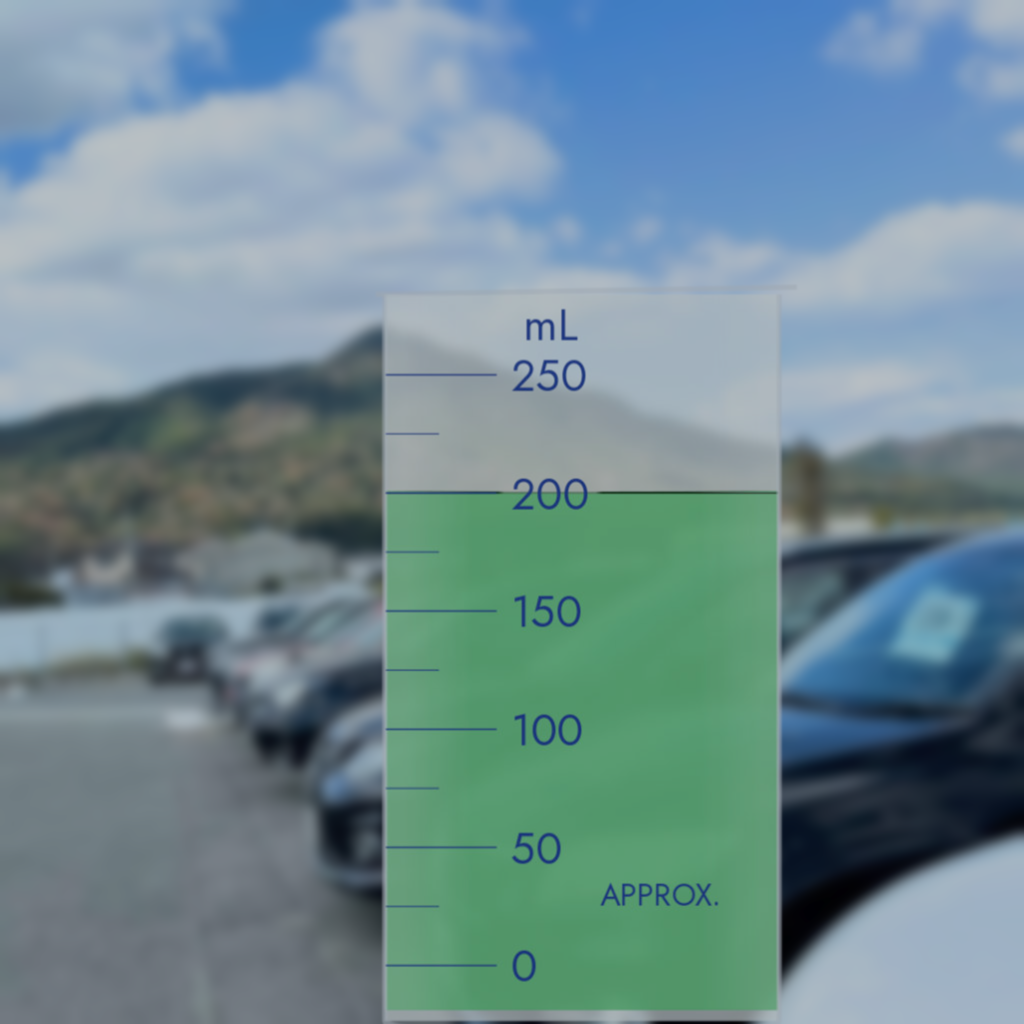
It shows 200 mL
